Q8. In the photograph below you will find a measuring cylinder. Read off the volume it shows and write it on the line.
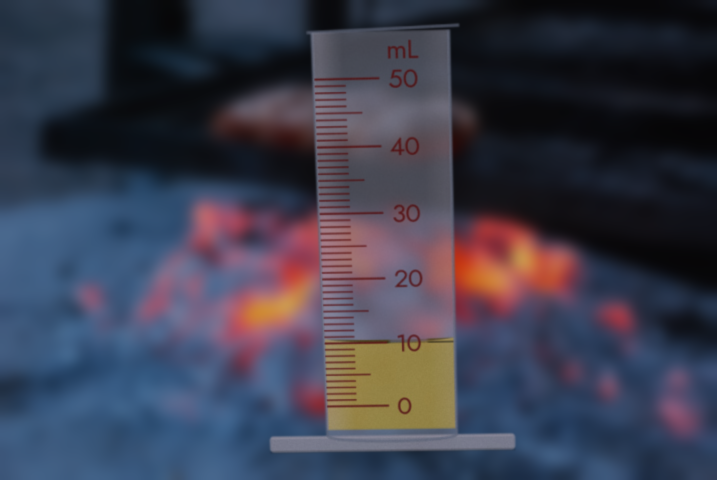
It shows 10 mL
